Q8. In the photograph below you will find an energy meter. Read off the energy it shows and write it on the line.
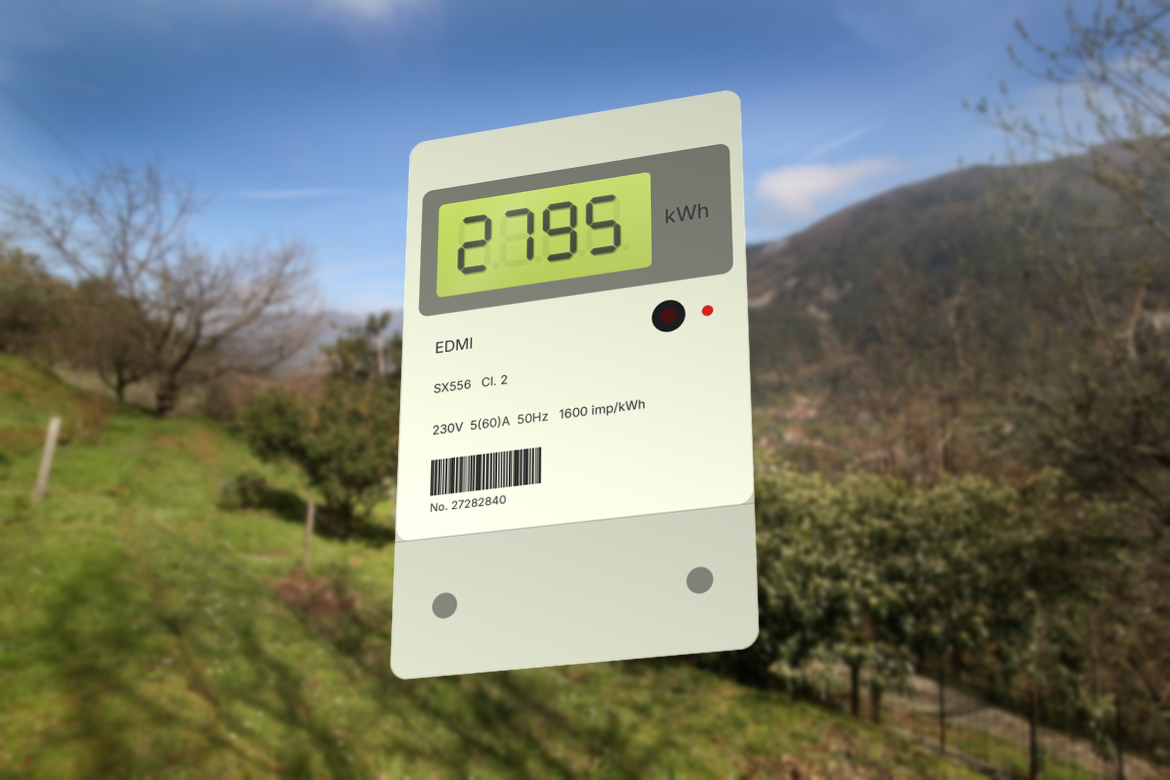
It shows 2795 kWh
